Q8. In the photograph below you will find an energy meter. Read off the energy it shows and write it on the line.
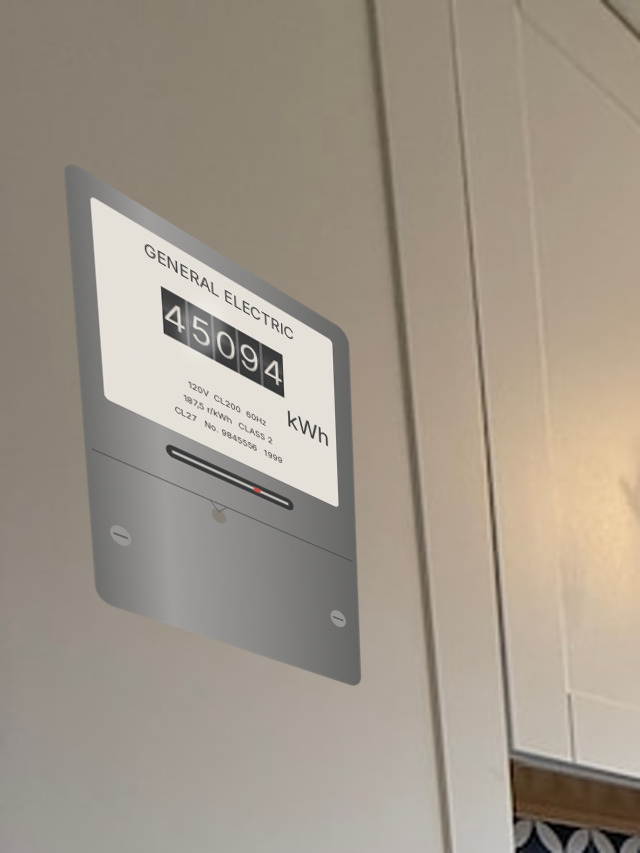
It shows 45094 kWh
